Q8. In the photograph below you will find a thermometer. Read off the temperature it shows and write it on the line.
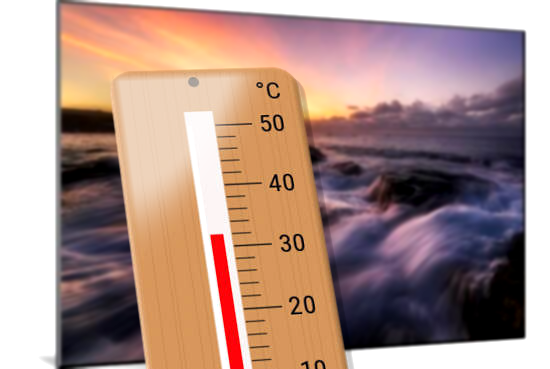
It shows 32 °C
